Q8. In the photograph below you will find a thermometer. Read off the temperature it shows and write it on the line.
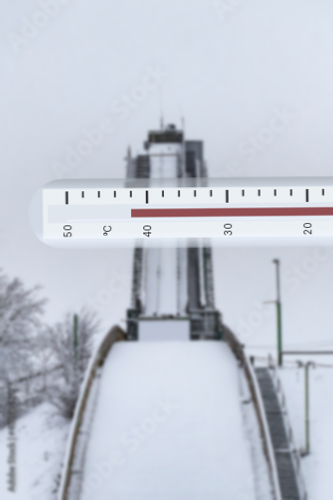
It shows 42 °C
